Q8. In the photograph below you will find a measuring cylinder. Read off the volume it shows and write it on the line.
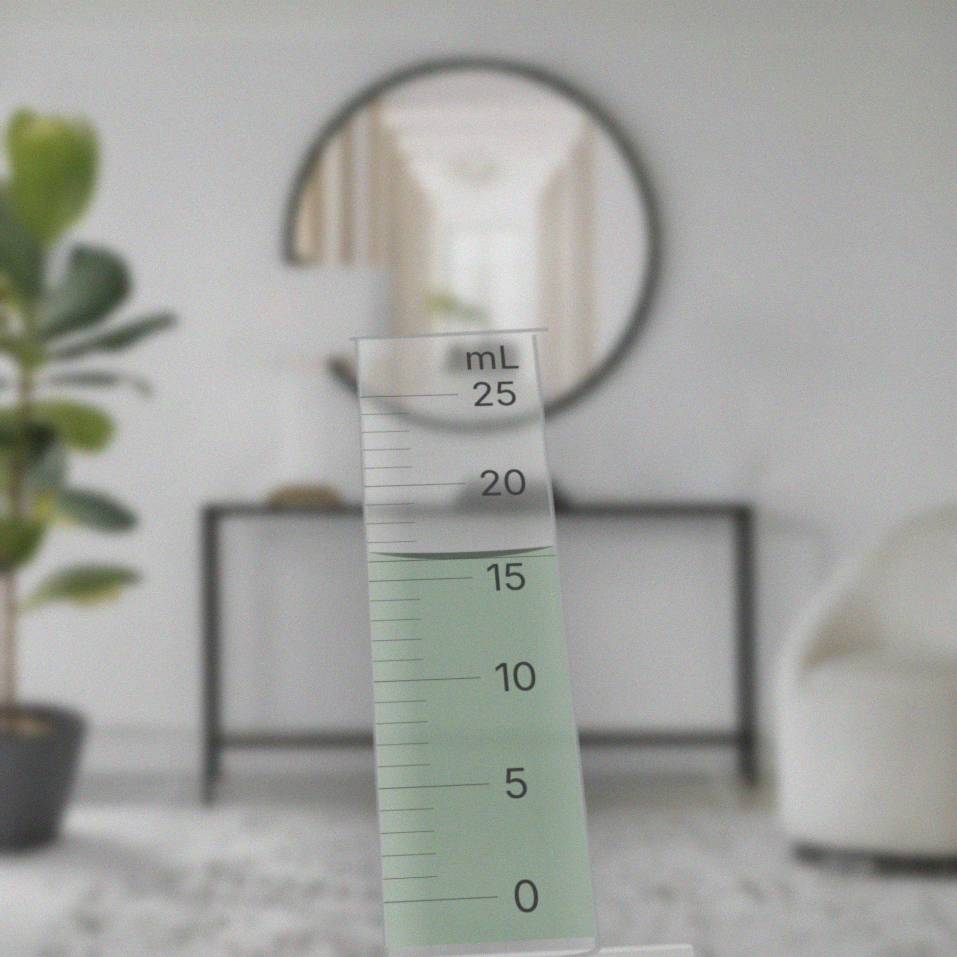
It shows 16 mL
